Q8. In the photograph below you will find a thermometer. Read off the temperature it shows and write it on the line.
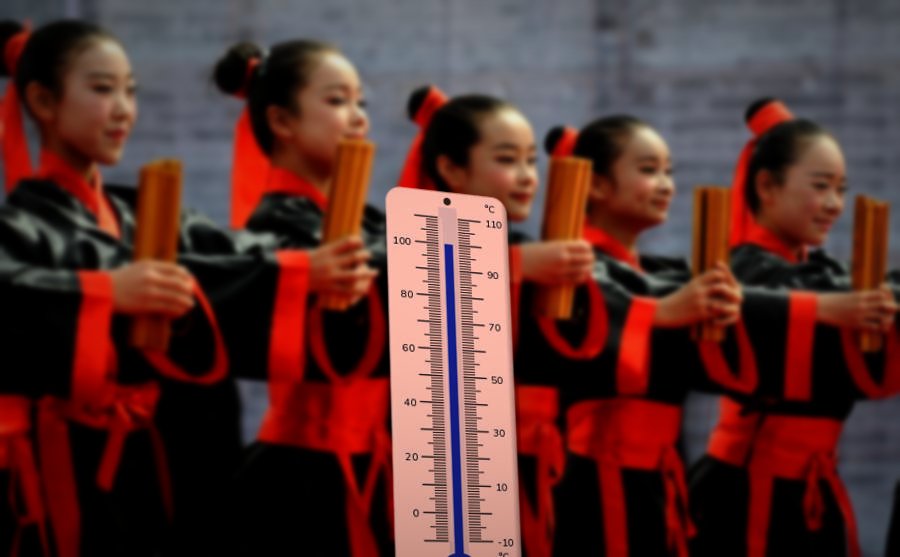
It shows 100 °C
